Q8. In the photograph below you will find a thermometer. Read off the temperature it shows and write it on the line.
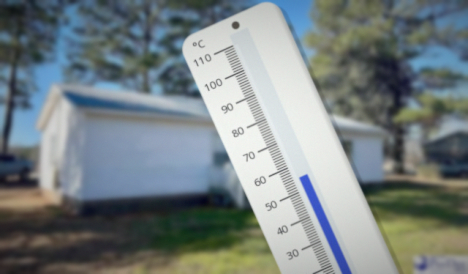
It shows 55 °C
